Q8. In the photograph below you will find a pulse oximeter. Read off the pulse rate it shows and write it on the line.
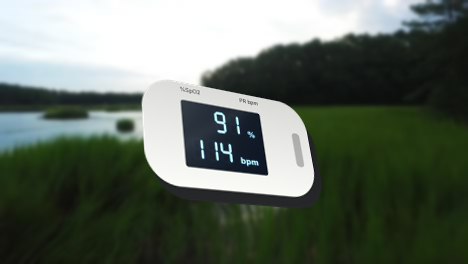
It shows 114 bpm
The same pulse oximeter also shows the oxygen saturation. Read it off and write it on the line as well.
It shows 91 %
